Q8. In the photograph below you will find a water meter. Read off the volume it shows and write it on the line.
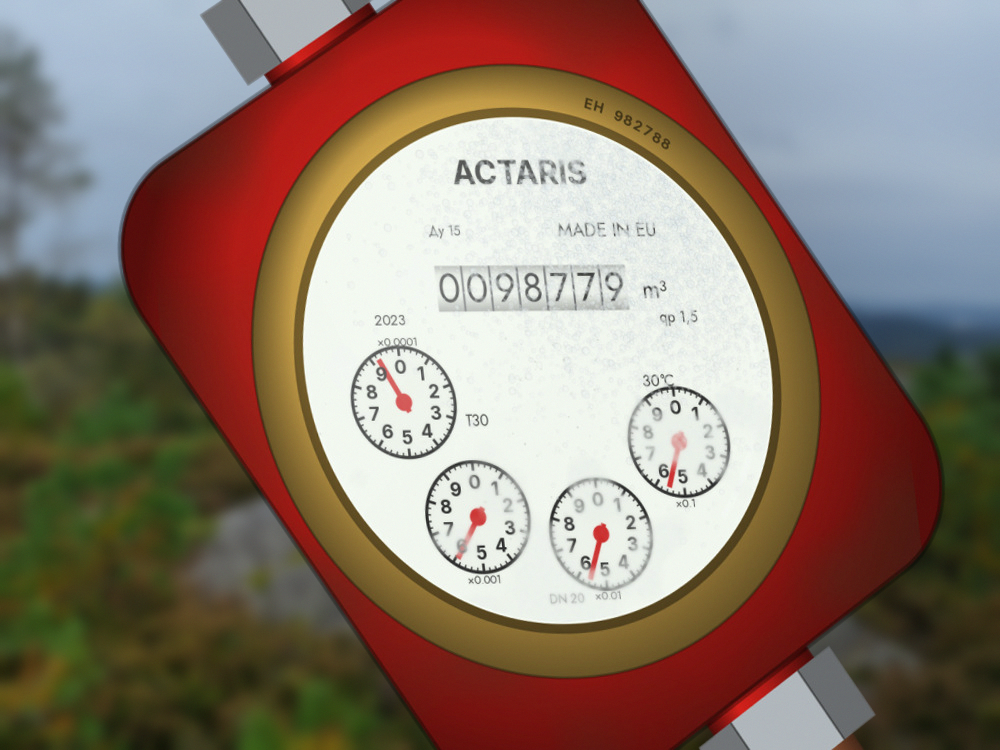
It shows 98779.5559 m³
